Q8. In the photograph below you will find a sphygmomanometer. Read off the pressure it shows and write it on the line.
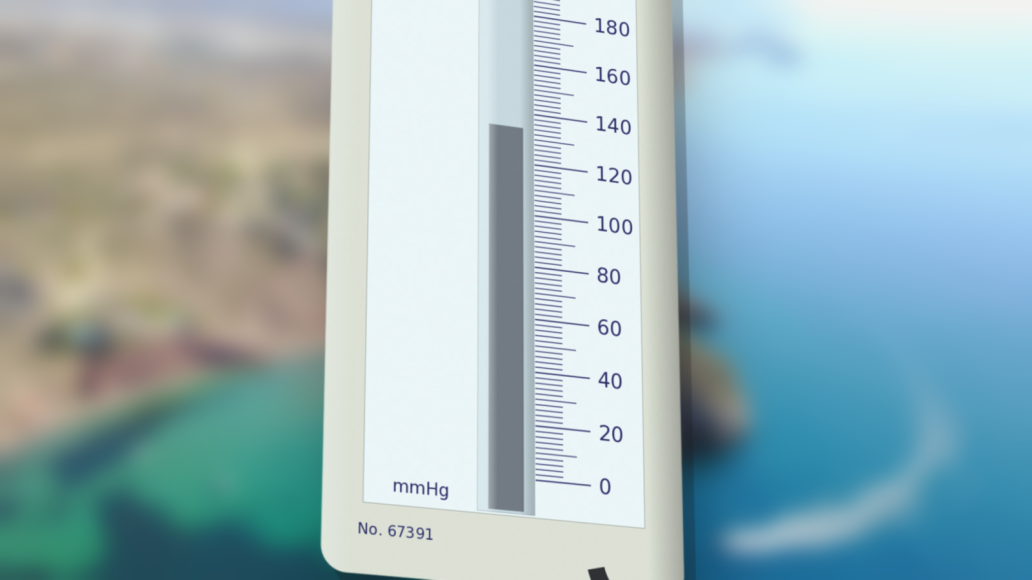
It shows 134 mmHg
